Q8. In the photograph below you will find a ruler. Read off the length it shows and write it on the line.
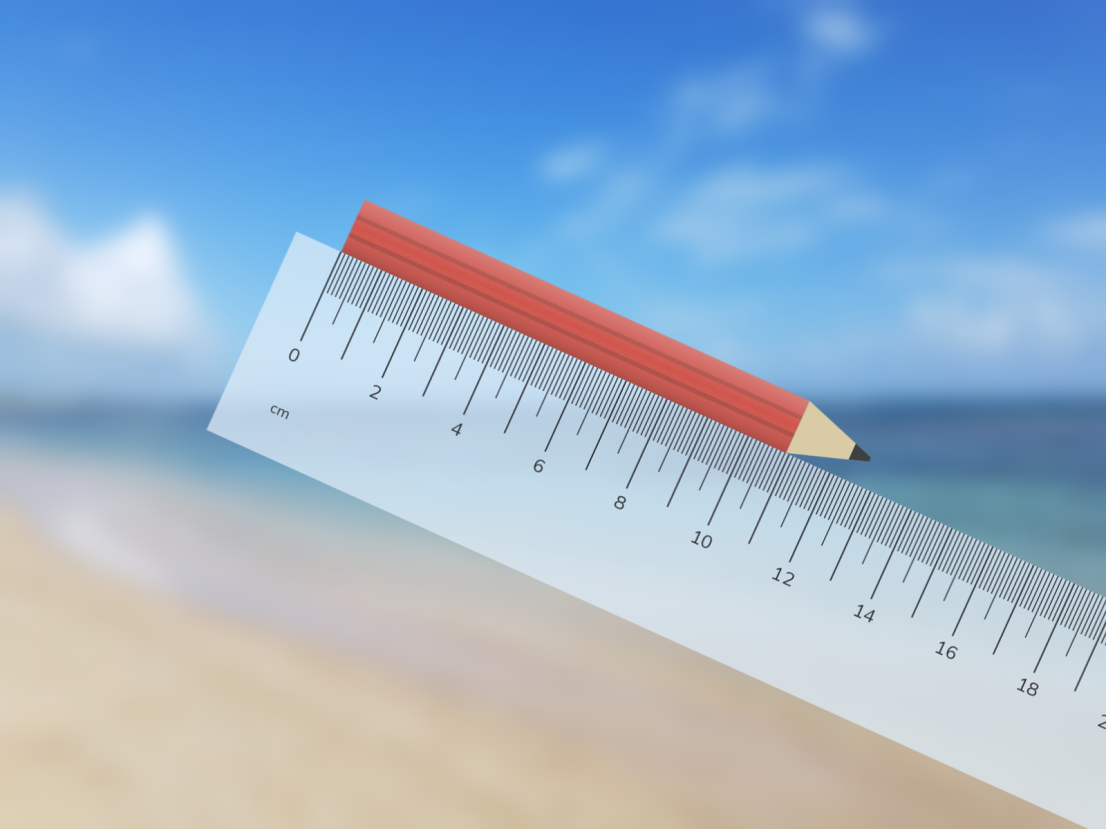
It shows 12.7 cm
